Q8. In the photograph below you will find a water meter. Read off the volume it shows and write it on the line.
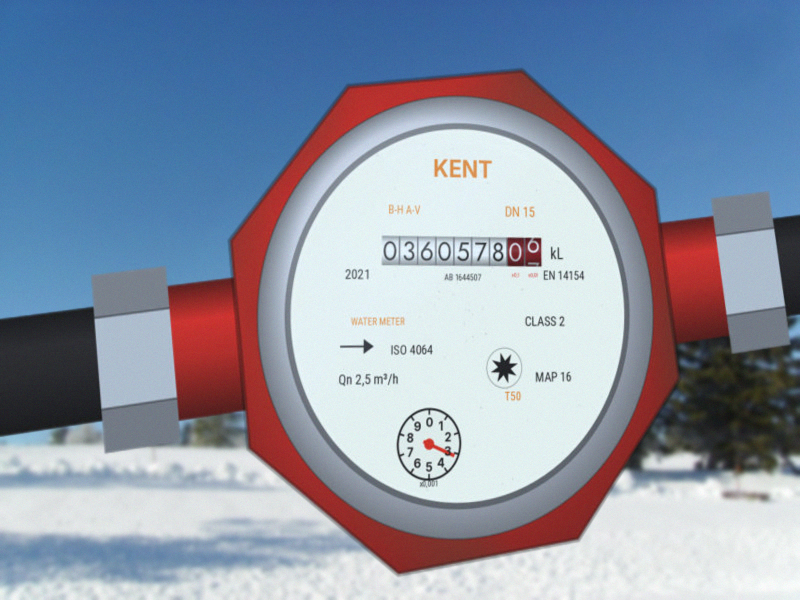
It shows 360578.063 kL
